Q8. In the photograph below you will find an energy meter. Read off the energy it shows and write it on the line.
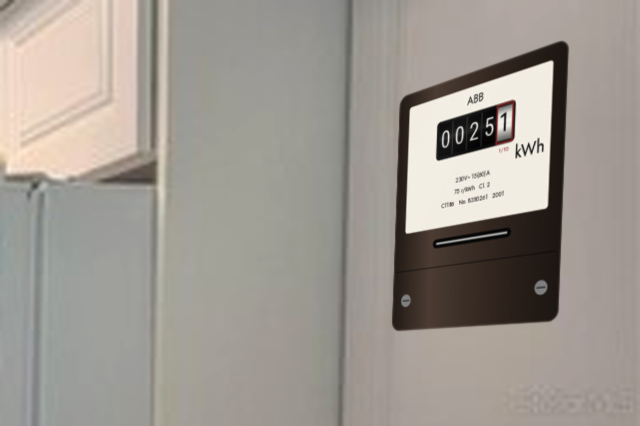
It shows 25.1 kWh
